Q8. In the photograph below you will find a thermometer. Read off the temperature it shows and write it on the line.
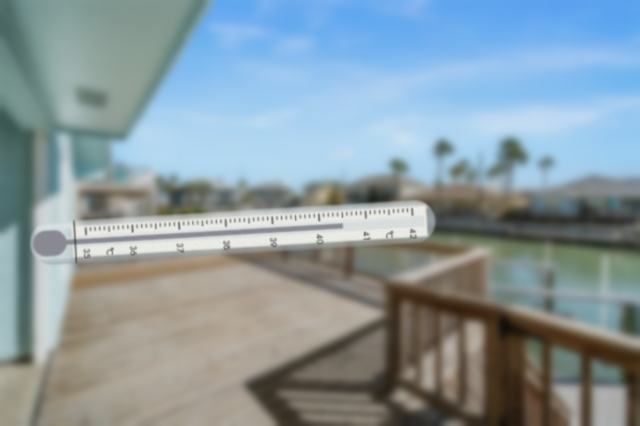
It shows 40.5 °C
